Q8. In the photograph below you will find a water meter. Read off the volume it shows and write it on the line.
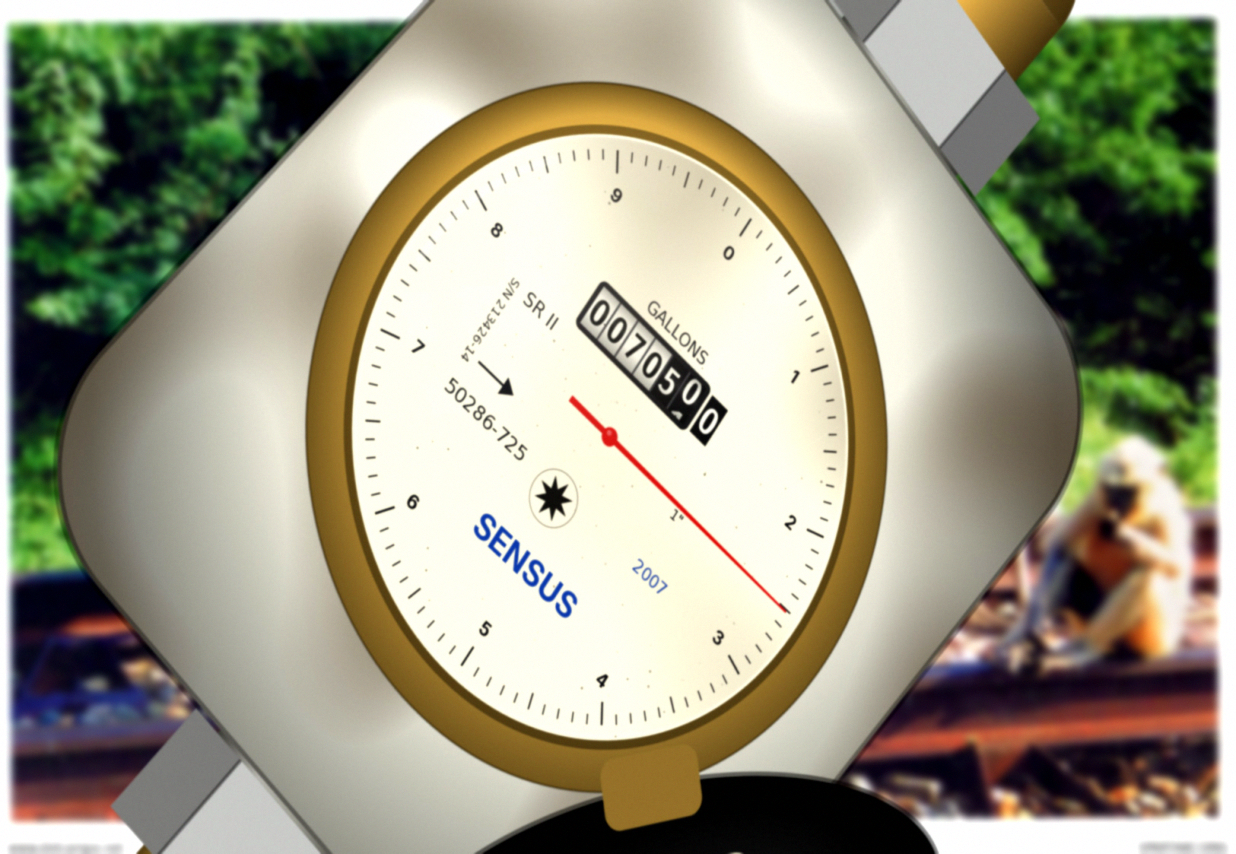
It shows 70502.5 gal
